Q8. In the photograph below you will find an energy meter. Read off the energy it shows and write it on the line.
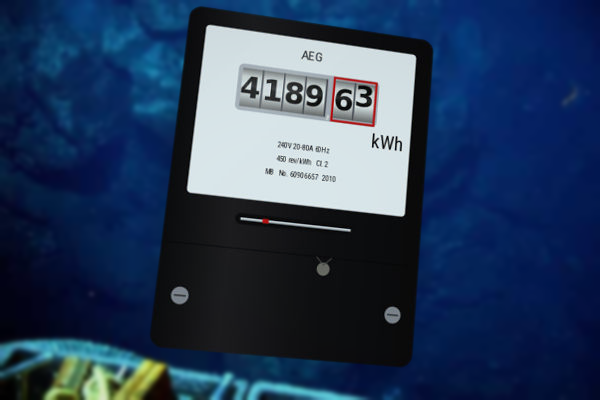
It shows 4189.63 kWh
